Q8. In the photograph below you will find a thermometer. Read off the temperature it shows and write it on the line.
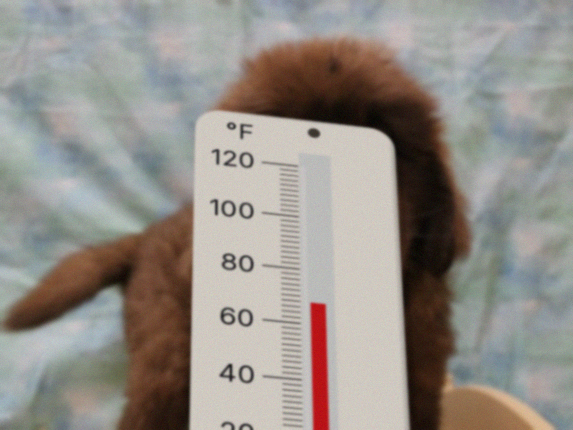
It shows 68 °F
